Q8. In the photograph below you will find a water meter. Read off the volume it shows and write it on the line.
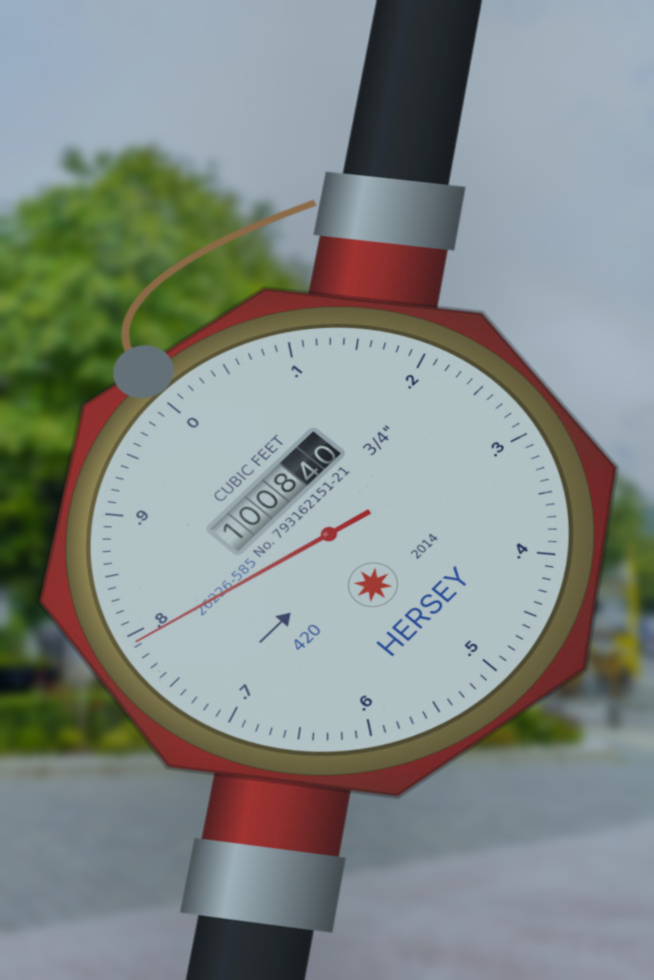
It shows 100839.79 ft³
